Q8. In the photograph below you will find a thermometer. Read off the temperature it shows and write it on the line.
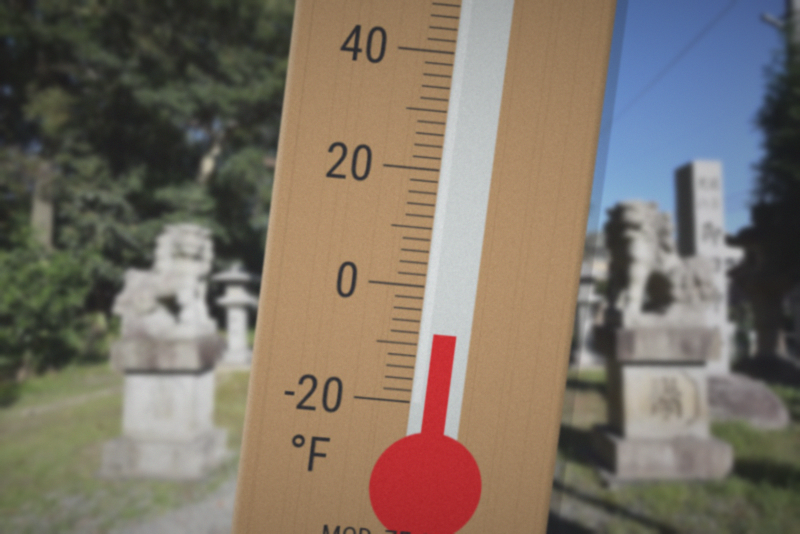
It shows -8 °F
